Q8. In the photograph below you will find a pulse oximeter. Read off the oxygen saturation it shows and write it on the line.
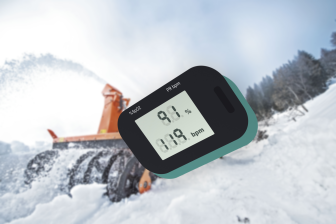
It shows 91 %
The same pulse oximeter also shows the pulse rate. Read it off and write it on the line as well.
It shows 119 bpm
